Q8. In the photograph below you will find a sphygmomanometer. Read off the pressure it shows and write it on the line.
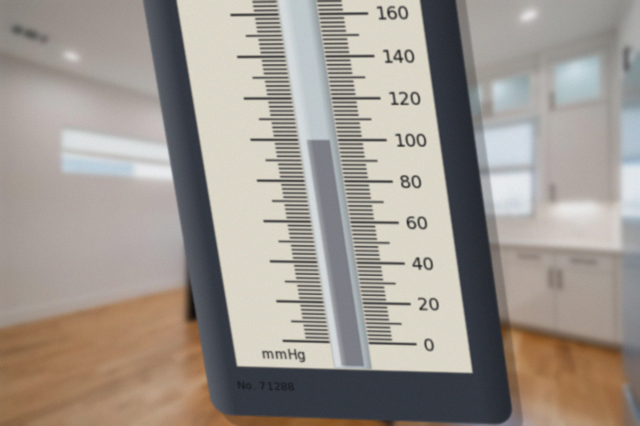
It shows 100 mmHg
